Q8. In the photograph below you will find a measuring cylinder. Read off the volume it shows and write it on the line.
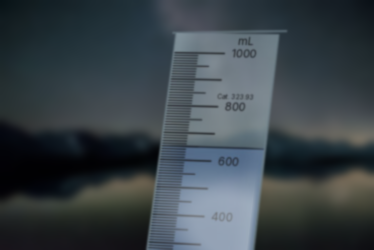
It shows 650 mL
